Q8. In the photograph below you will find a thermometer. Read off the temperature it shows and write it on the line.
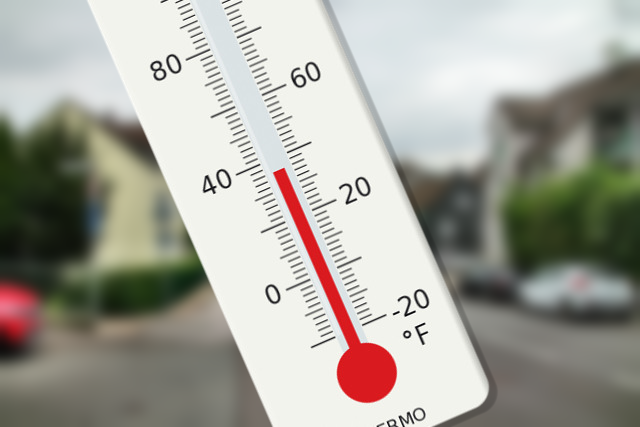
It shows 36 °F
